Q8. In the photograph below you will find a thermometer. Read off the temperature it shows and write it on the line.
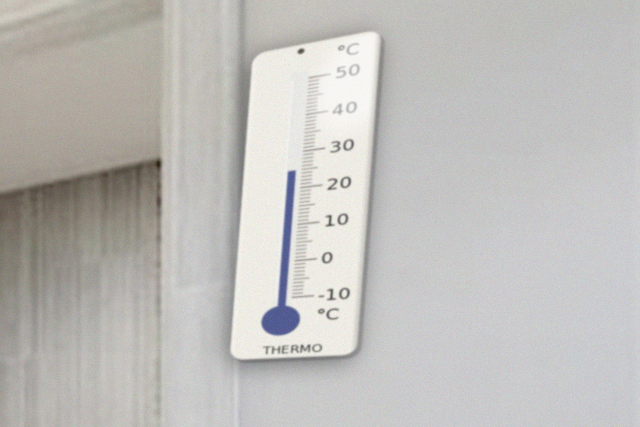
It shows 25 °C
